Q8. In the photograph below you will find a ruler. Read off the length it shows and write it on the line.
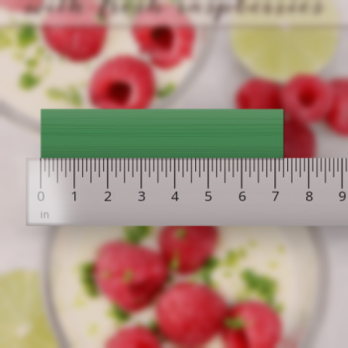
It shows 7.25 in
